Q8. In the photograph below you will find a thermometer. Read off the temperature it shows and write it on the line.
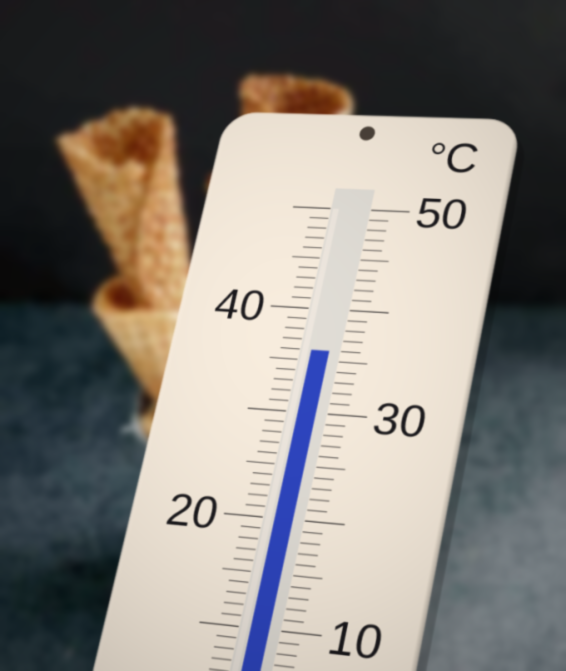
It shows 36 °C
